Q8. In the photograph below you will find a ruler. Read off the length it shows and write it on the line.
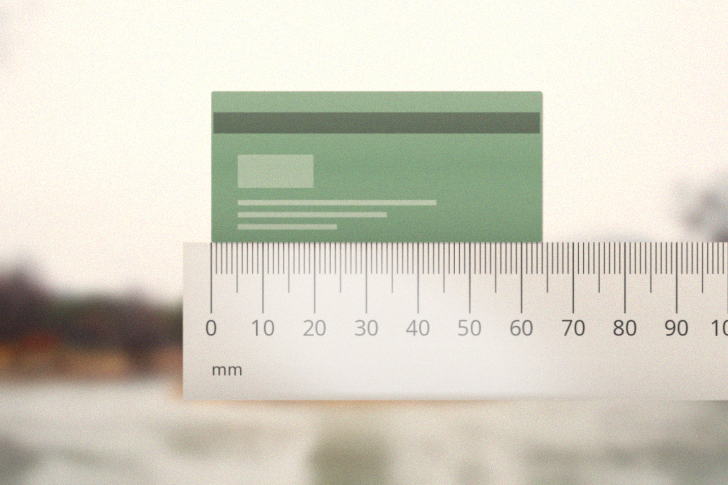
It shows 64 mm
